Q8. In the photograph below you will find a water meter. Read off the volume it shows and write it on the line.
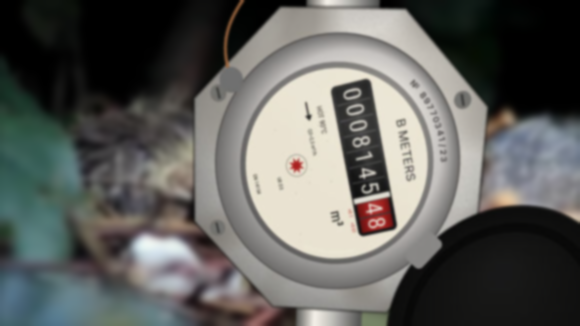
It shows 8145.48 m³
